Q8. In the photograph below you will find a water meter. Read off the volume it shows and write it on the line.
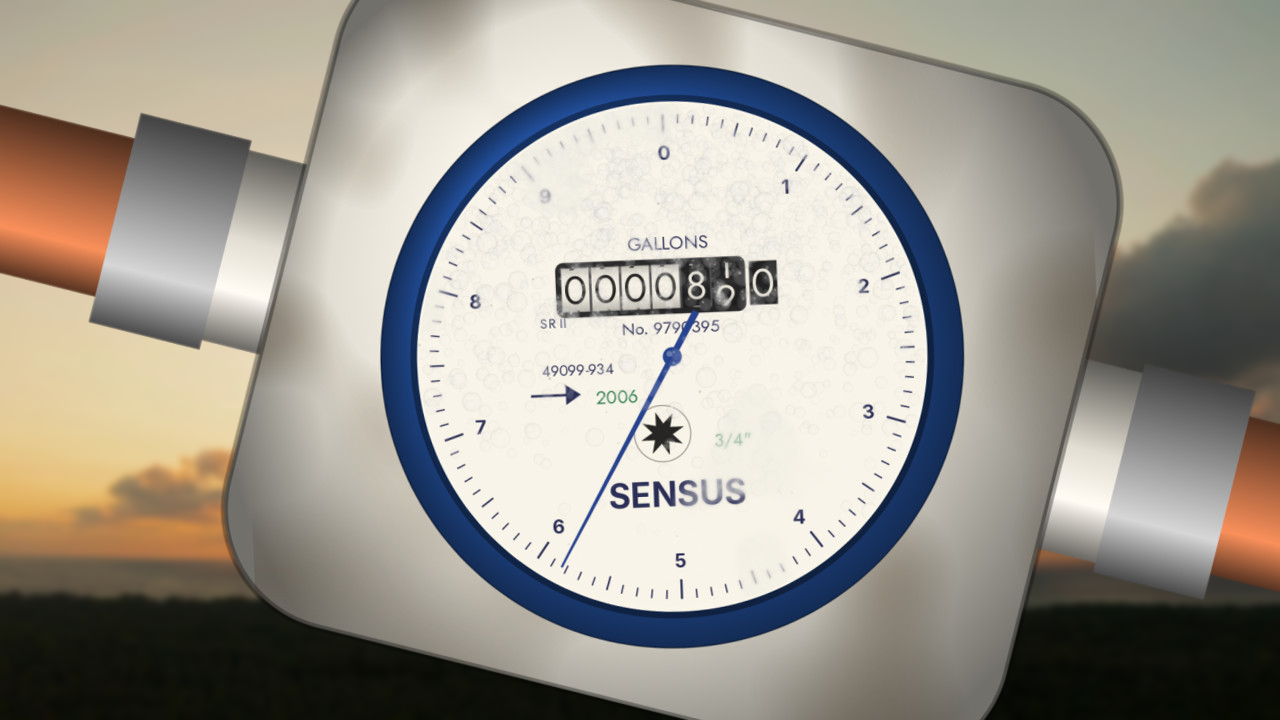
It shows 815.8 gal
